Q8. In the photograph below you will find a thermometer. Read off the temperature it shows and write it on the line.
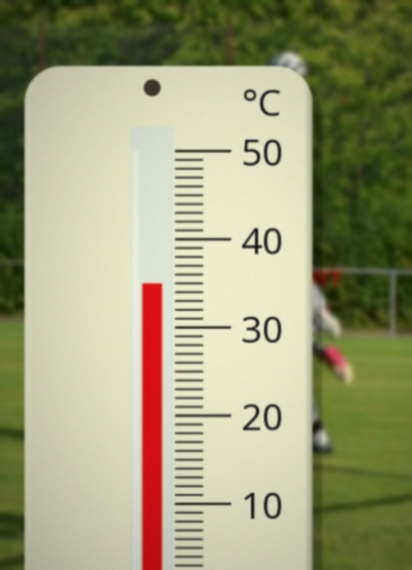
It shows 35 °C
